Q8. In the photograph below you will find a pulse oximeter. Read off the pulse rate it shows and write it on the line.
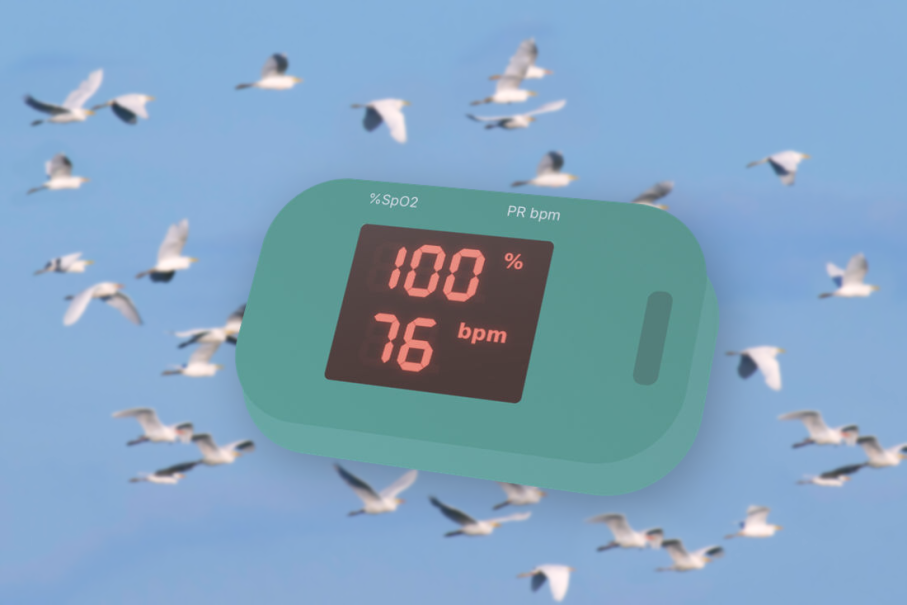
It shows 76 bpm
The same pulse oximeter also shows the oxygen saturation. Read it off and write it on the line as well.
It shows 100 %
